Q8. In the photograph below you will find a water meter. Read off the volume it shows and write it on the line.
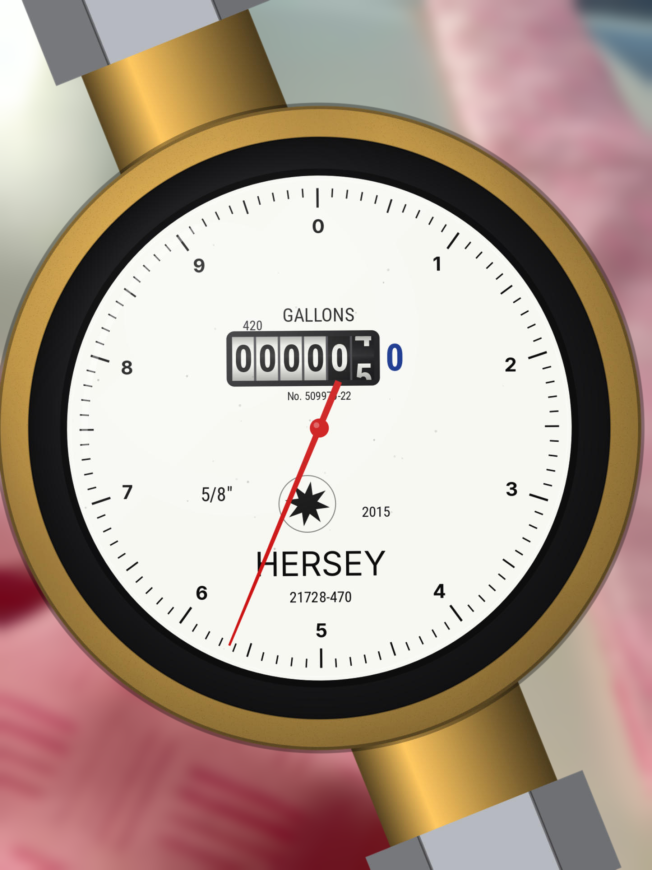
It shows 45.6 gal
